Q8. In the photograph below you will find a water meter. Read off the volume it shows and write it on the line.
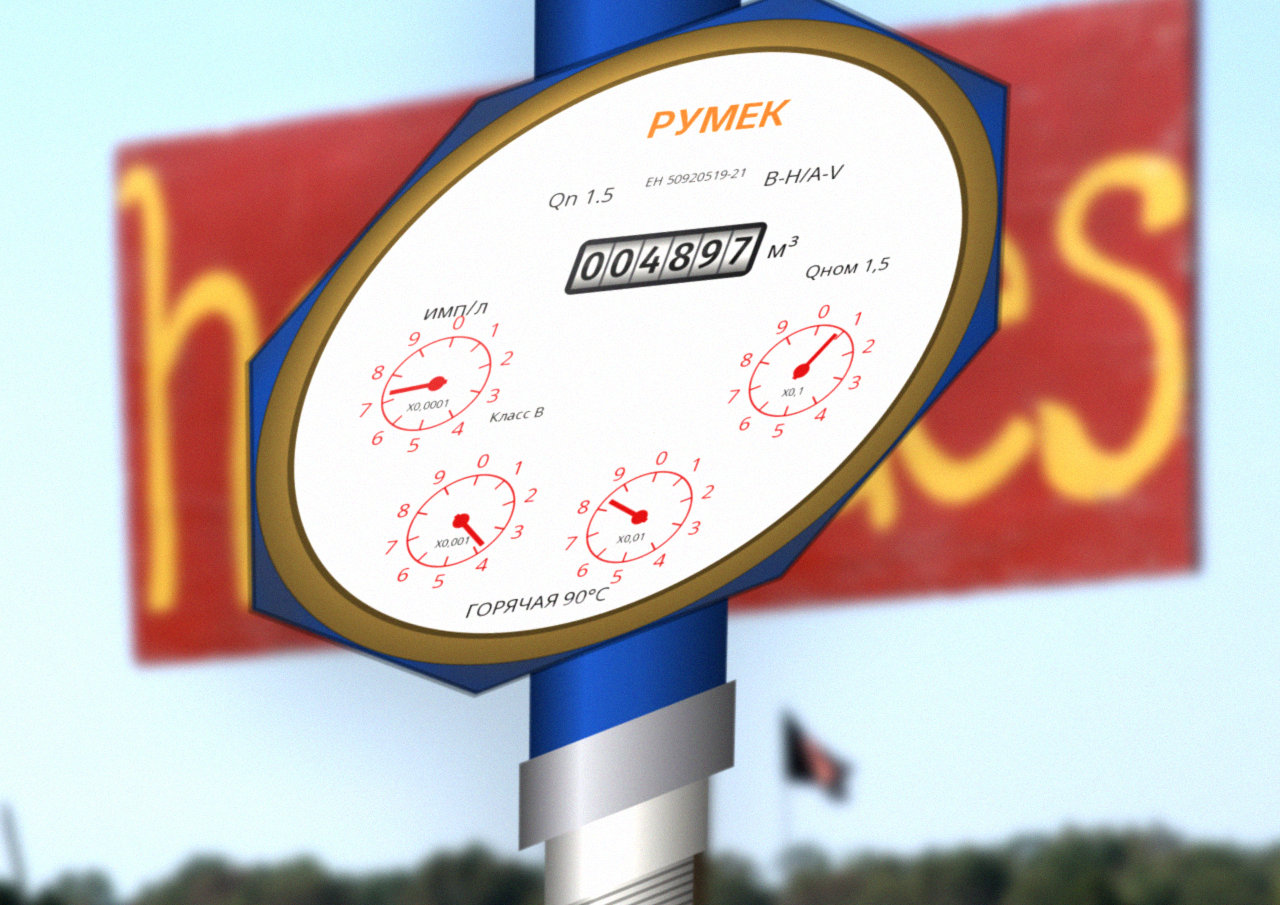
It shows 4897.0837 m³
